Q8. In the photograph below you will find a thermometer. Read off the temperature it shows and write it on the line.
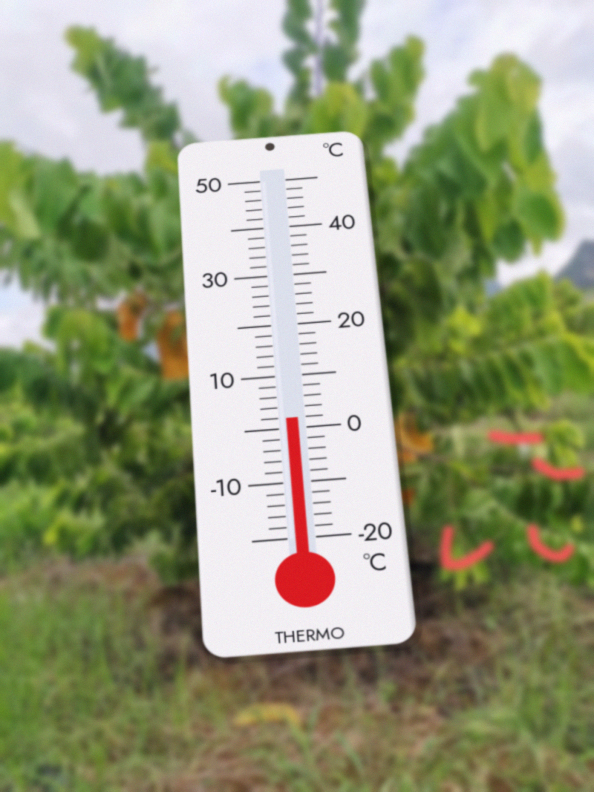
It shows 2 °C
